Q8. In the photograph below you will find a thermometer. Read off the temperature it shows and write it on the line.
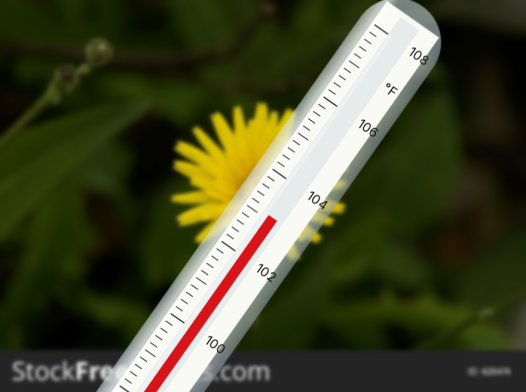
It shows 103.1 °F
